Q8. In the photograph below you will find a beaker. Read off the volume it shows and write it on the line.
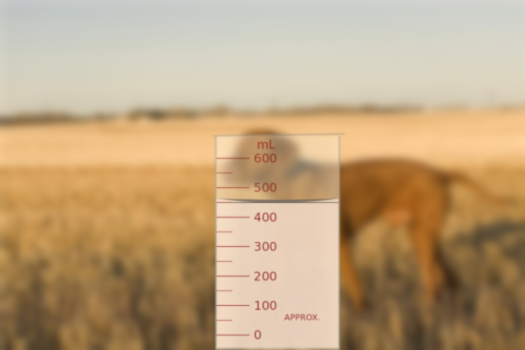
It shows 450 mL
